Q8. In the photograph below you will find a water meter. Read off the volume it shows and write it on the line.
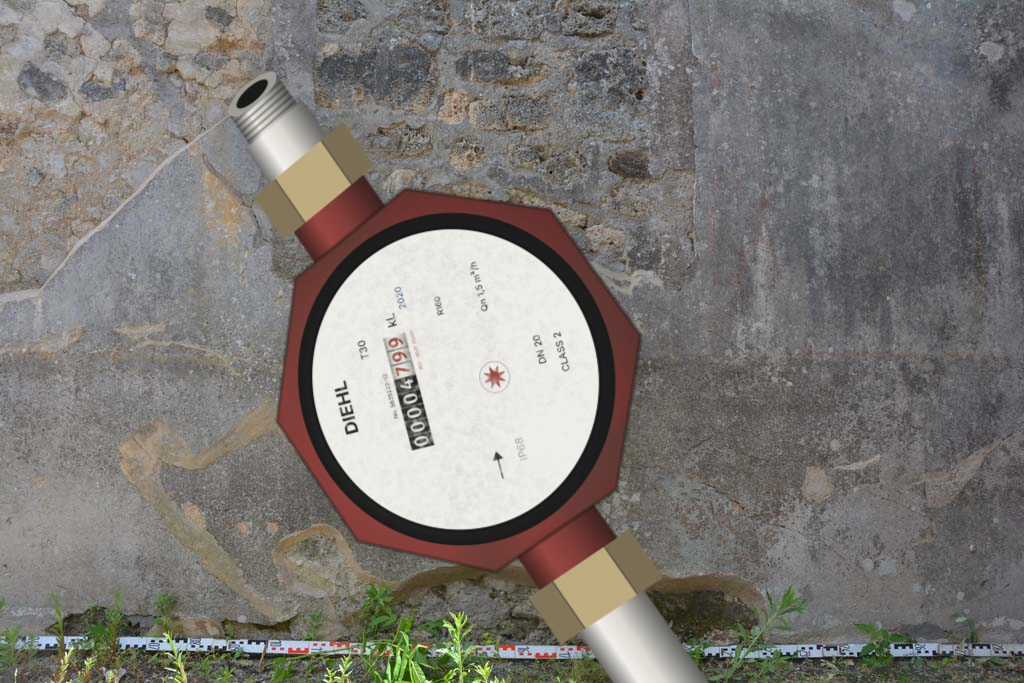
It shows 4.799 kL
